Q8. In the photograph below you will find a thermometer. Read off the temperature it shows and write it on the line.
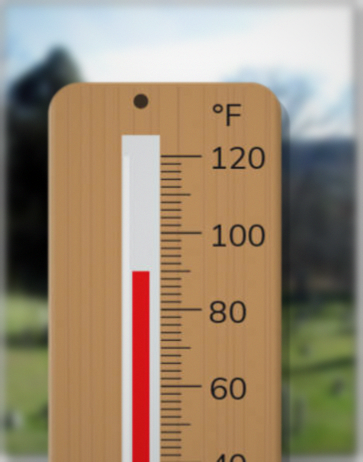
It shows 90 °F
